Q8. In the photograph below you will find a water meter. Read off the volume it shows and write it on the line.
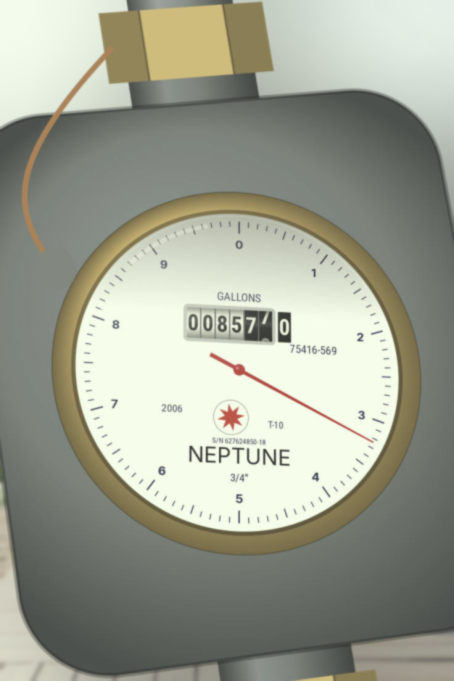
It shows 85773.2 gal
